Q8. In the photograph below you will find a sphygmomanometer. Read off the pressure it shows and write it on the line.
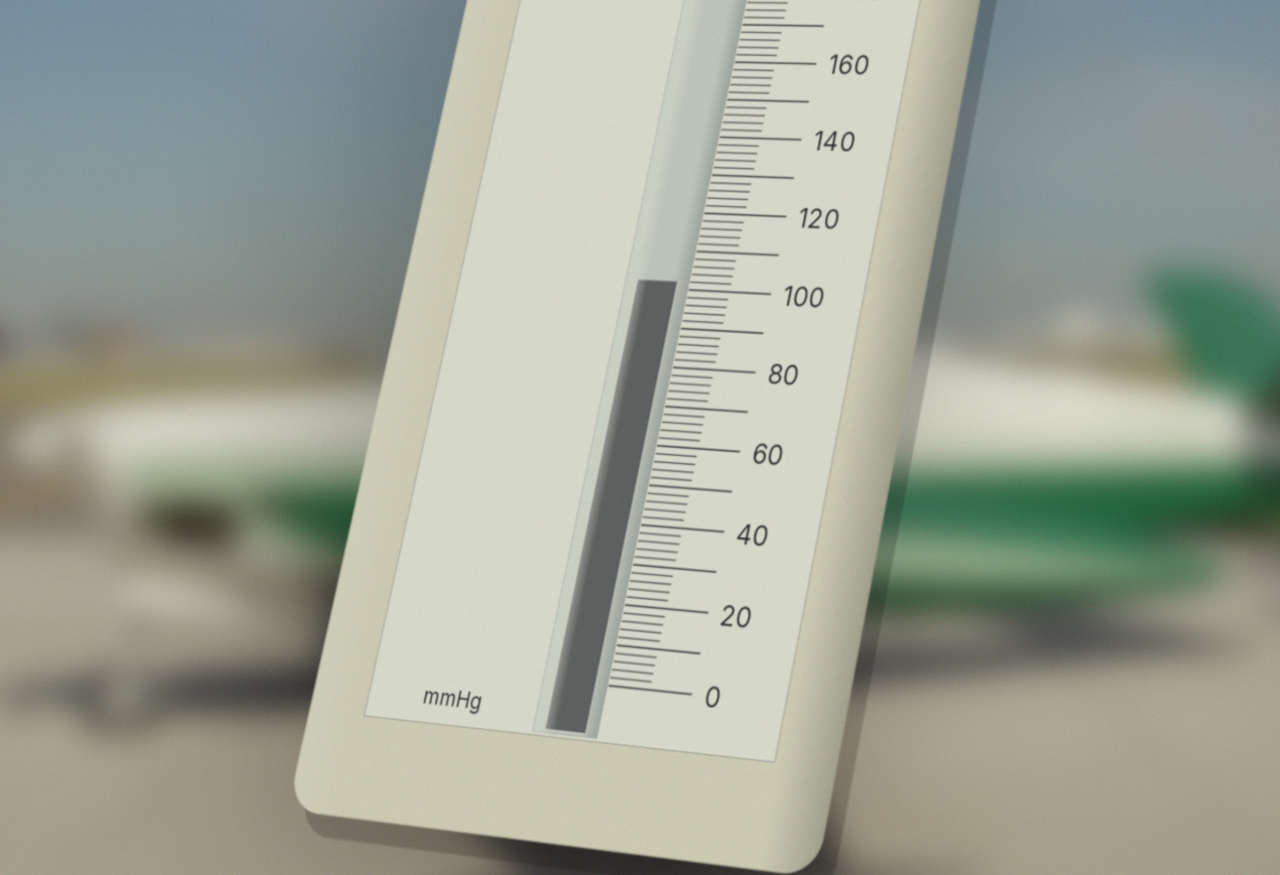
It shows 102 mmHg
